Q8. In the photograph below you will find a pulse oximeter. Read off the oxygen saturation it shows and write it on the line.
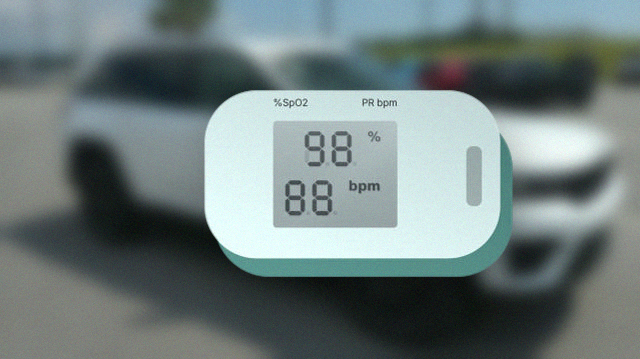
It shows 98 %
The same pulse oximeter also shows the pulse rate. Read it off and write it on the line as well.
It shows 88 bpm
